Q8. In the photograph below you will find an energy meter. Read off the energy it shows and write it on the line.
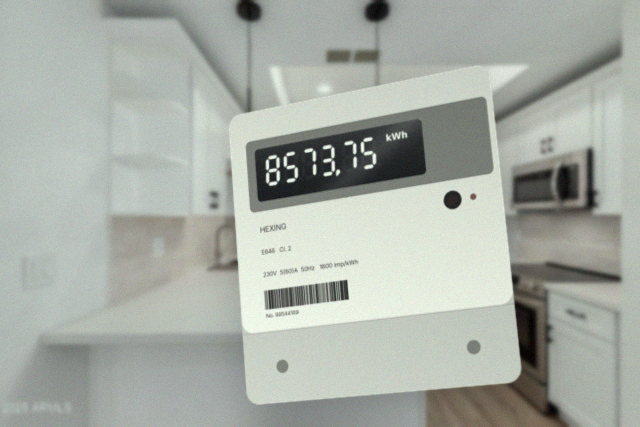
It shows 8573.75 kWh
